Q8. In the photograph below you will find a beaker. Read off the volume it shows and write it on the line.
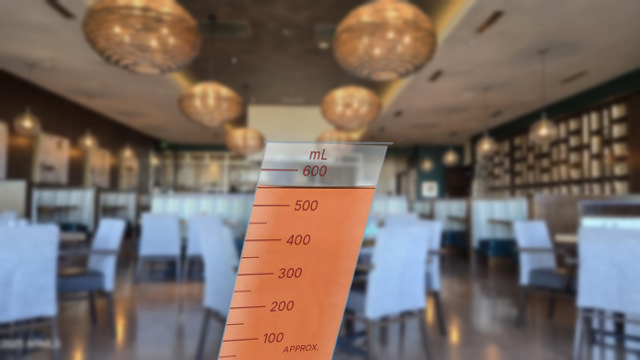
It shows 550 mL
